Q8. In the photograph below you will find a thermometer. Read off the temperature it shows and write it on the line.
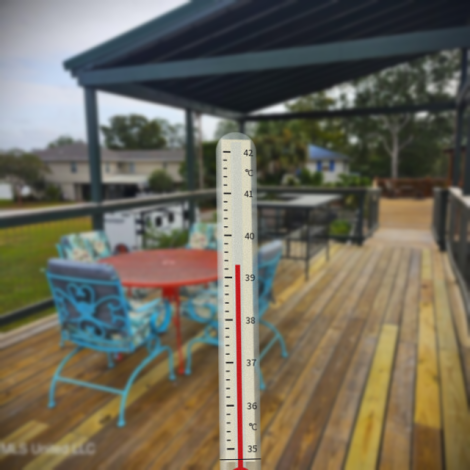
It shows 39.3 °C
